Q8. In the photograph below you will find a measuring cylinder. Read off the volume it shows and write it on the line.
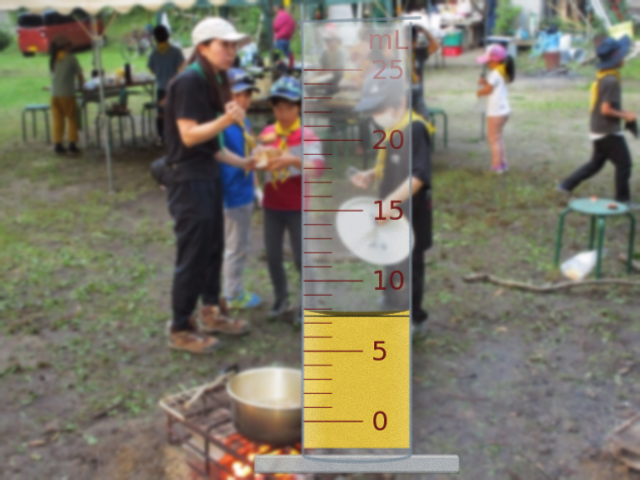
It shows 7.5 mL
